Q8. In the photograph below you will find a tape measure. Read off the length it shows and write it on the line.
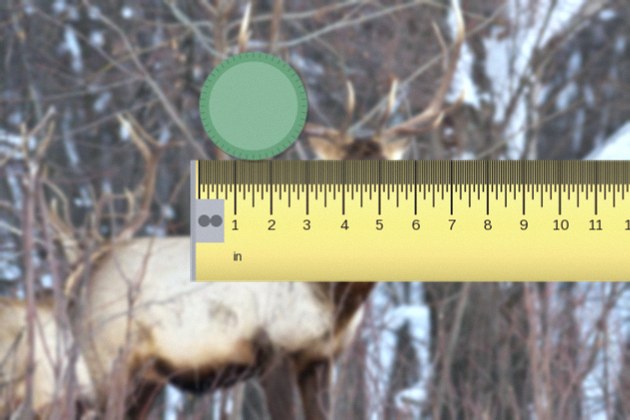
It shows 3 in
